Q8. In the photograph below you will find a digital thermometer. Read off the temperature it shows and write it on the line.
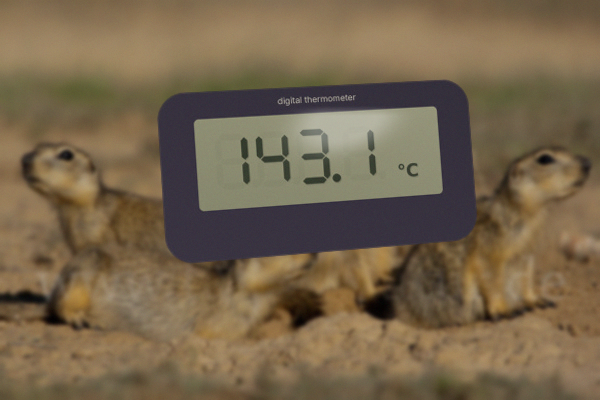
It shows 143.1 °C
